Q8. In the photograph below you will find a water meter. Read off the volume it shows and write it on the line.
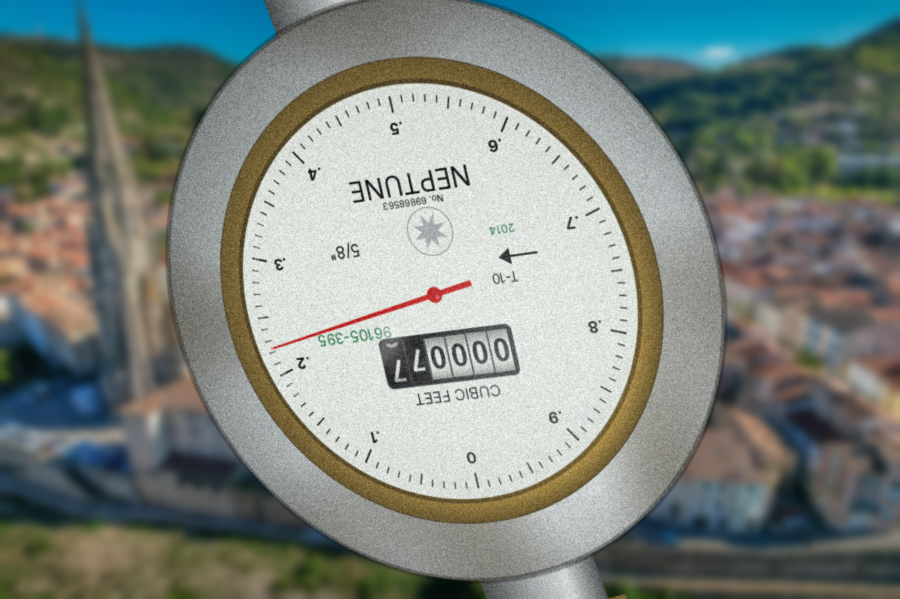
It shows 77.22 ft³
